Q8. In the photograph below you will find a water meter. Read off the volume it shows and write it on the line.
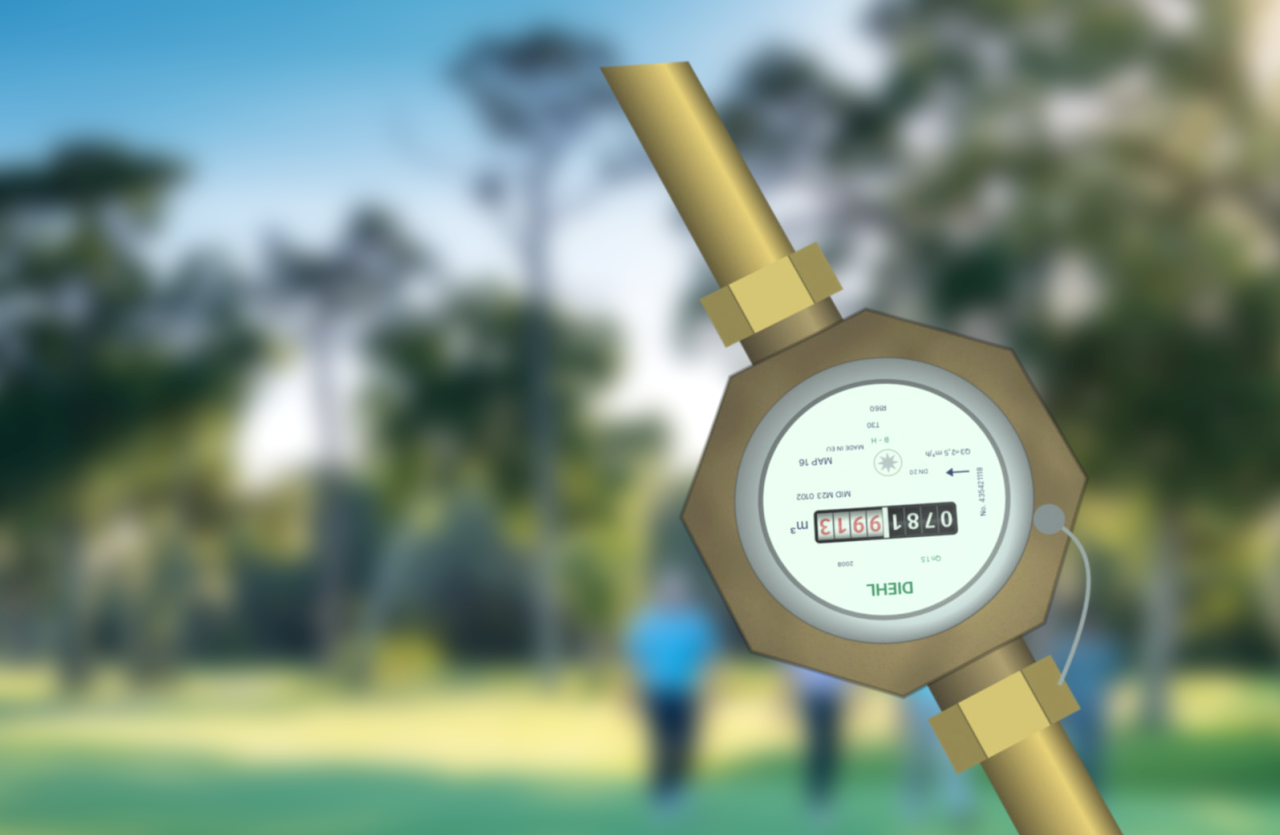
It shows 781.9913 m³
